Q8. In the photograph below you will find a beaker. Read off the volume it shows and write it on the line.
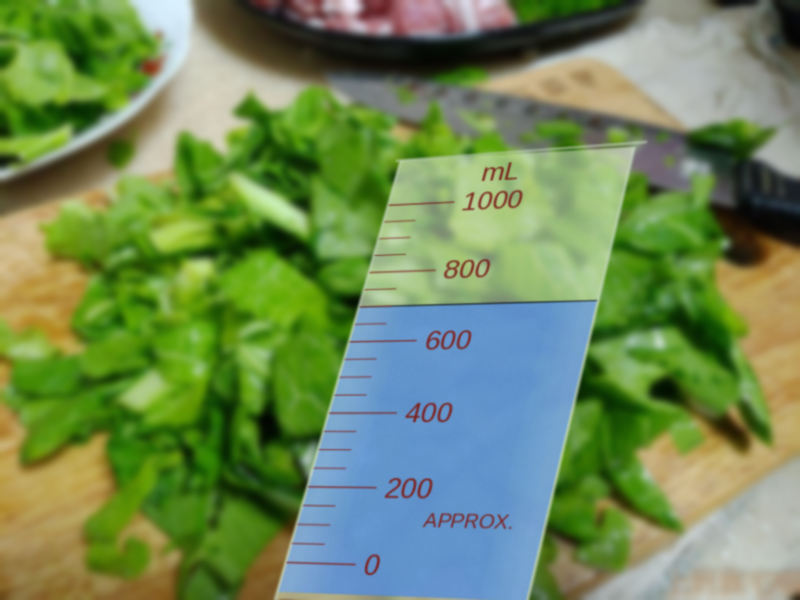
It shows 700 mL
